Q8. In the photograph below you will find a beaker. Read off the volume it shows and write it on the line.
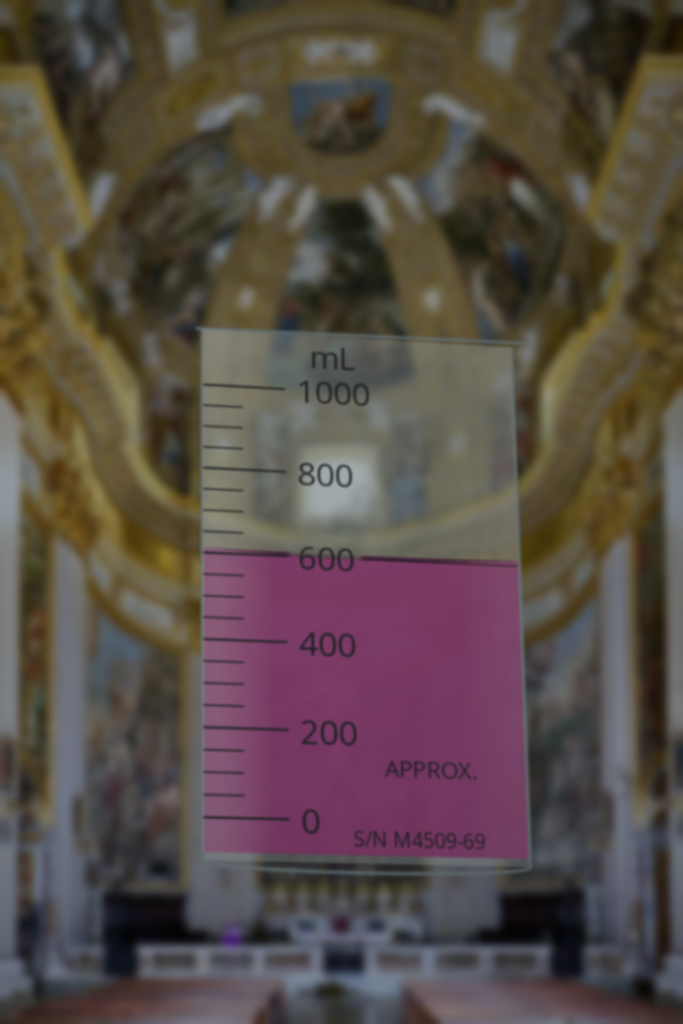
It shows 600 mL
